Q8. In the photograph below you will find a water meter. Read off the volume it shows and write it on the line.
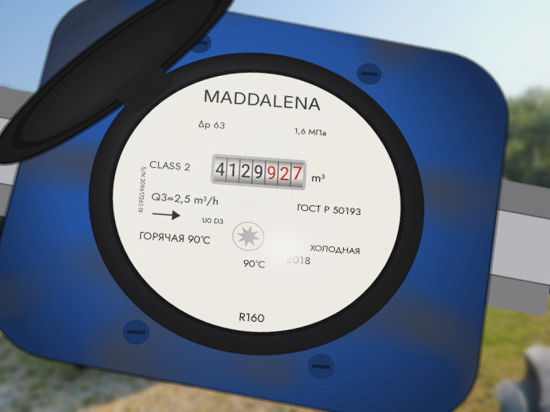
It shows 4129.927 m³
